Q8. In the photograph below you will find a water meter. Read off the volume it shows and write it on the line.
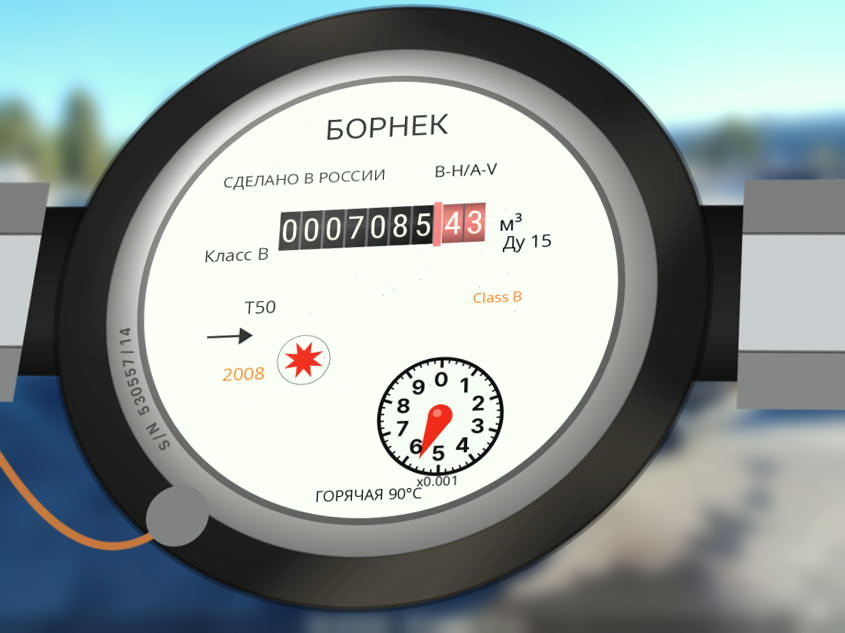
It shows 7085.435 m³
